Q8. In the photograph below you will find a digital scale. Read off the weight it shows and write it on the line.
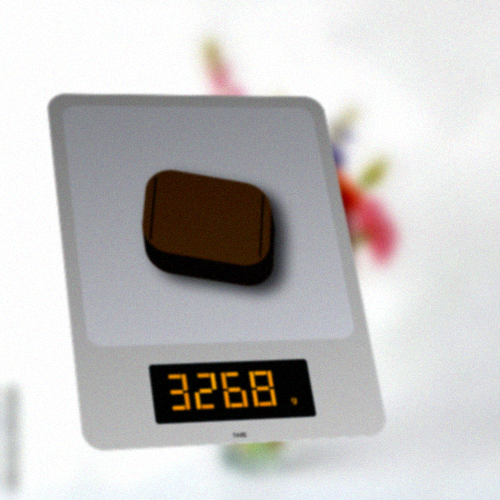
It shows 3268 g
